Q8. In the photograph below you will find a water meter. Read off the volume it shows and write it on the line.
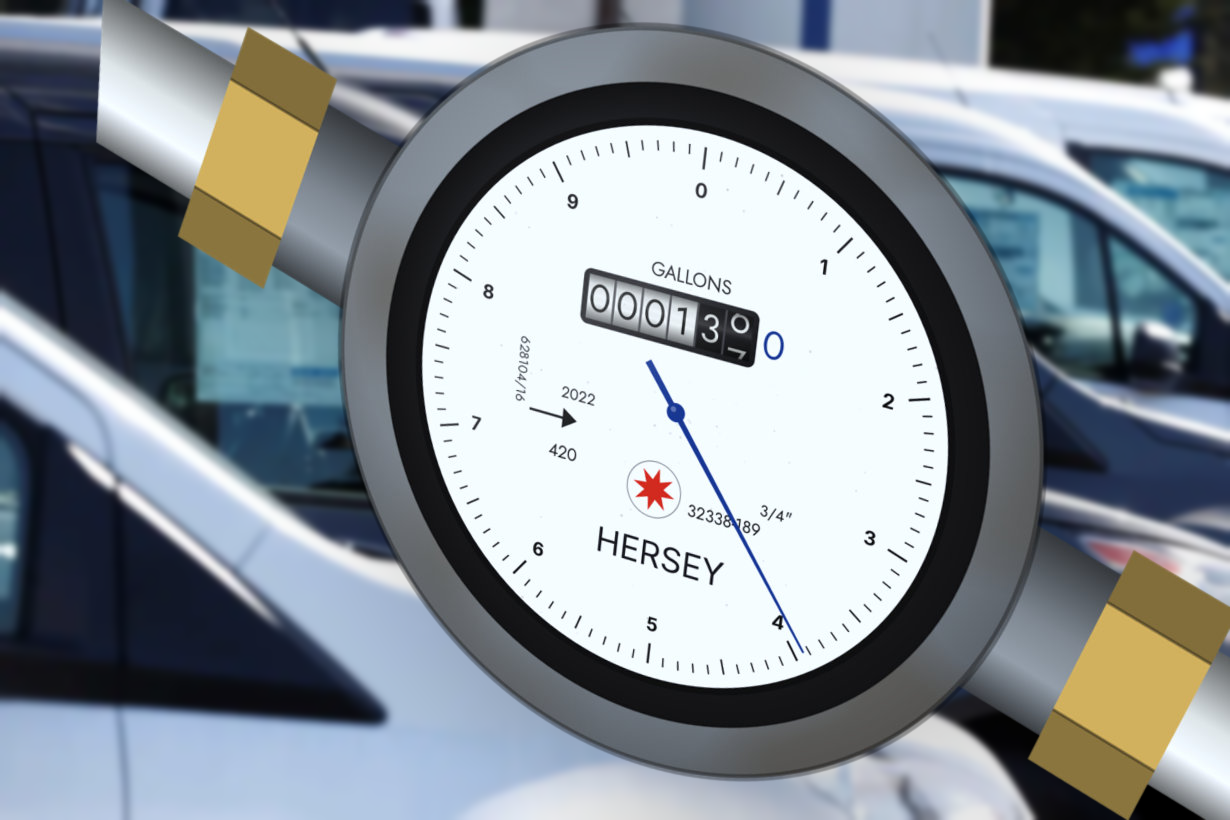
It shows 1363.9 gal
